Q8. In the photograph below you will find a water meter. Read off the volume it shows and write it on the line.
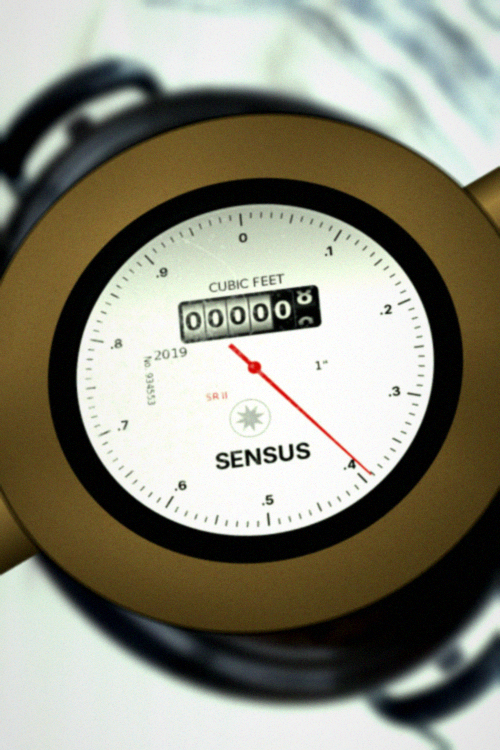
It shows 8.39 ft³
